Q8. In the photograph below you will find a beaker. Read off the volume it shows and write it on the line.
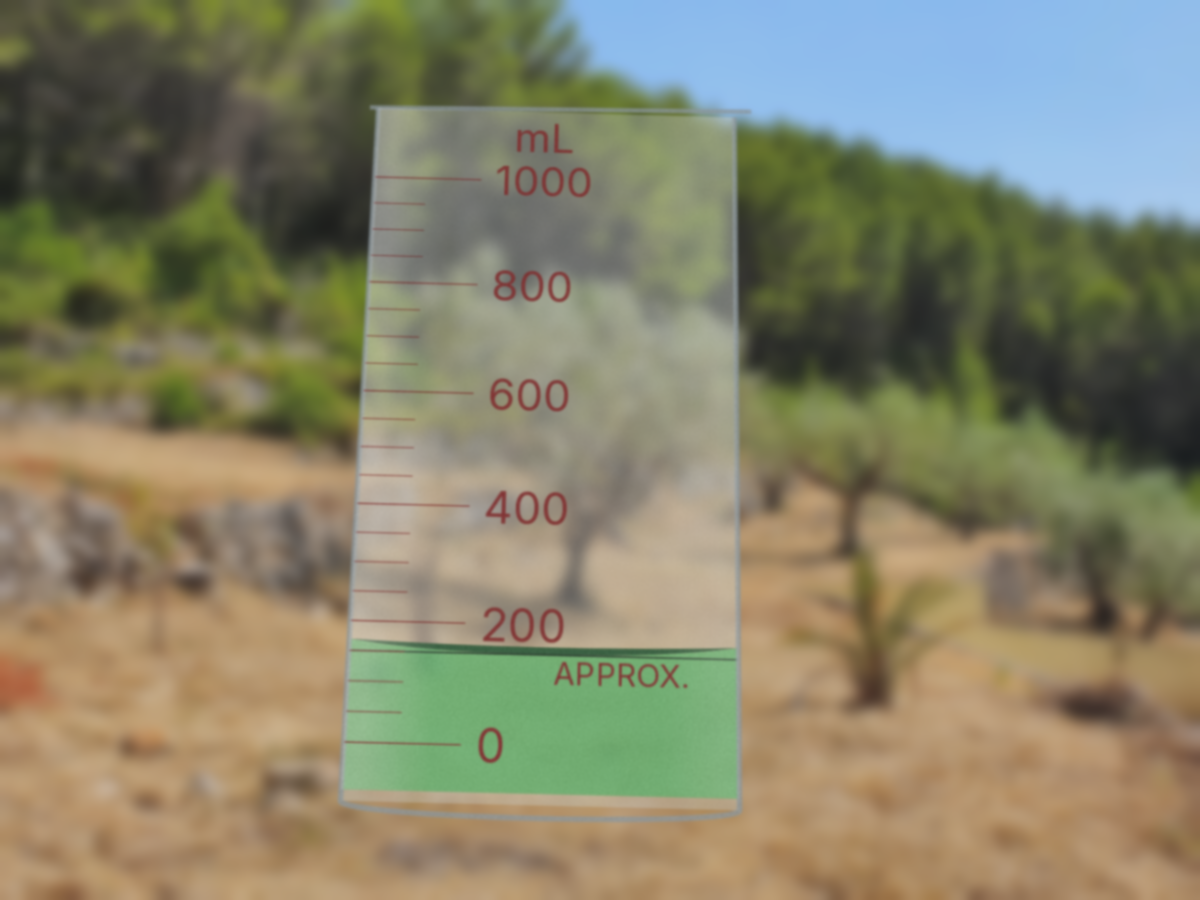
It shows 150 mL
